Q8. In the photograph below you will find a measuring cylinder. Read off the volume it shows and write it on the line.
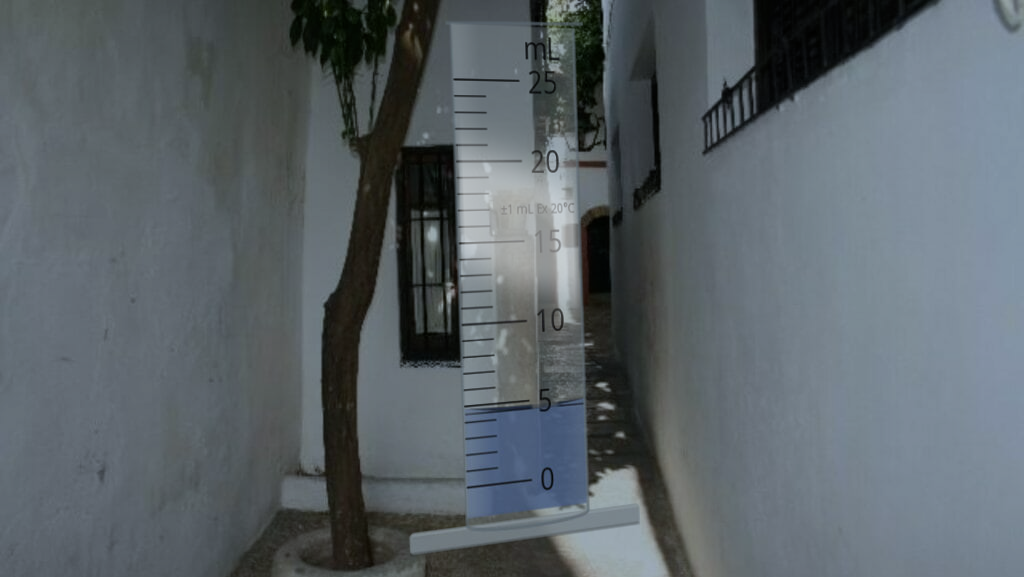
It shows 4.5 mL
